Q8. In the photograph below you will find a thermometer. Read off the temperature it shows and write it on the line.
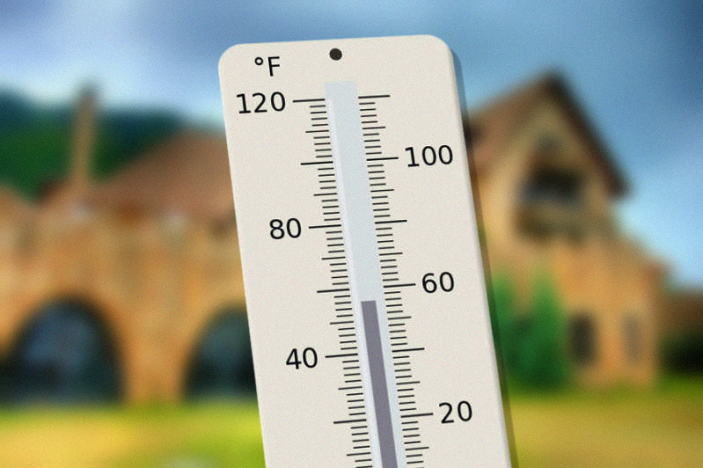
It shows 56 °F
